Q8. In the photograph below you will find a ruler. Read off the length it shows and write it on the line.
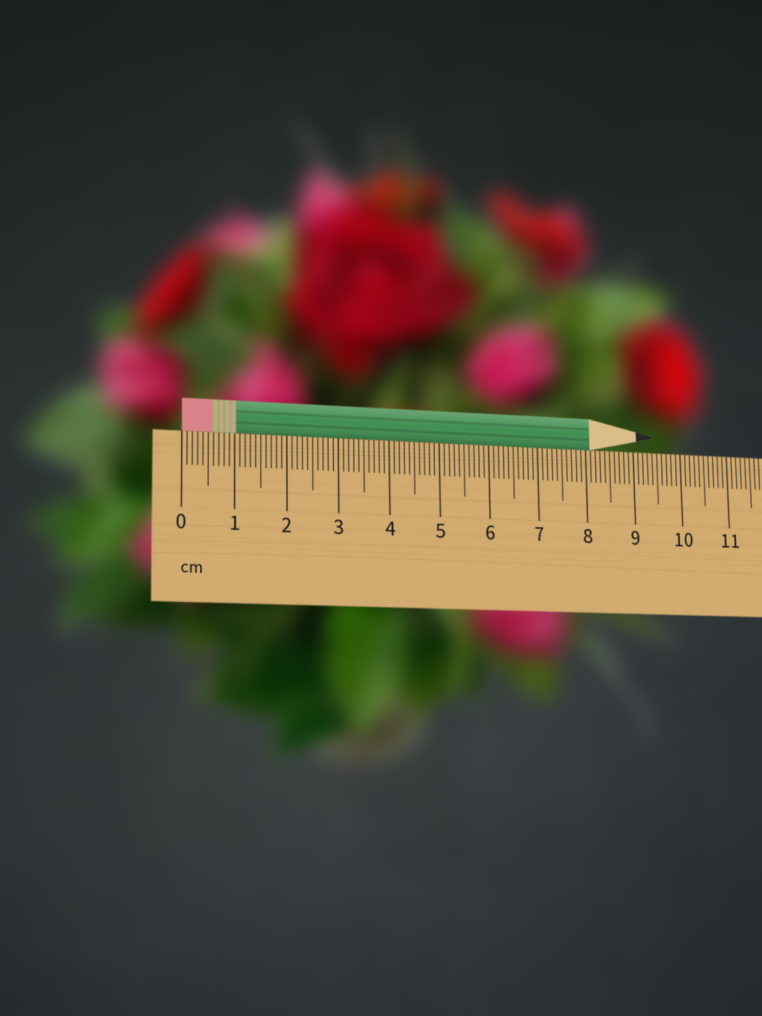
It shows 9.4 cm
